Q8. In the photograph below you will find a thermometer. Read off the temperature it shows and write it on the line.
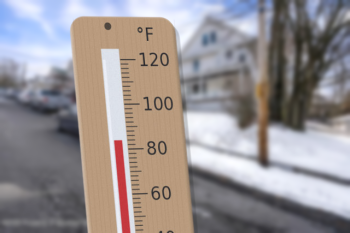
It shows 84 °F
